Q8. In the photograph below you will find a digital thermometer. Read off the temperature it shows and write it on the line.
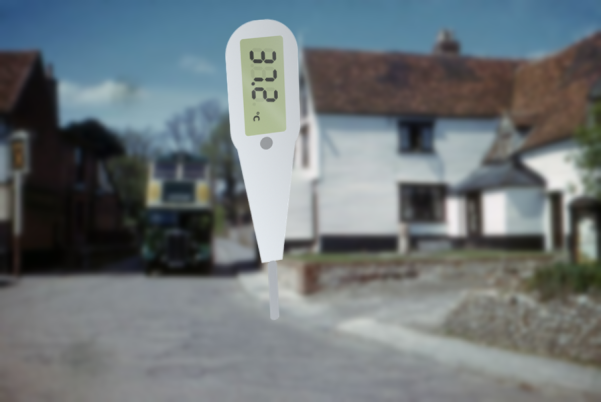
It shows 37.2 °C
